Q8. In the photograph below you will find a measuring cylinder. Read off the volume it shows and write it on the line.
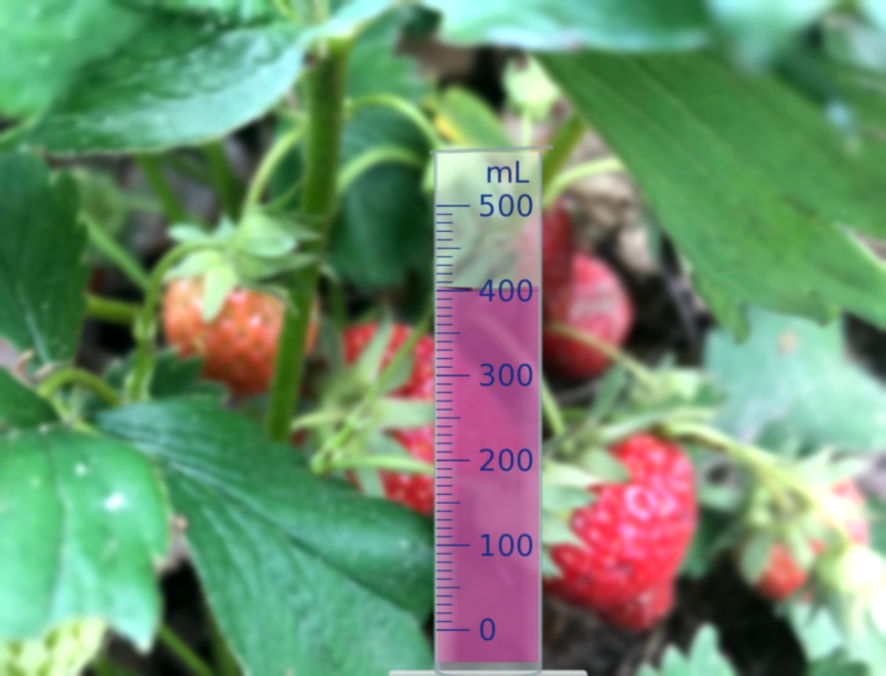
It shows 400 mL
